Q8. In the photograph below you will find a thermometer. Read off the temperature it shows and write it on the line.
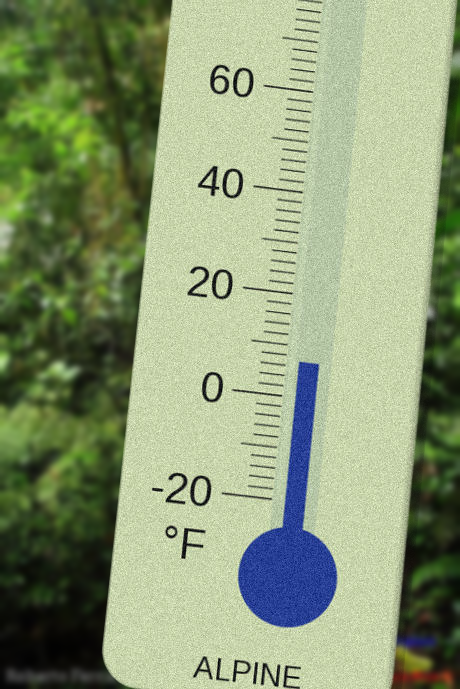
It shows 7 °F
